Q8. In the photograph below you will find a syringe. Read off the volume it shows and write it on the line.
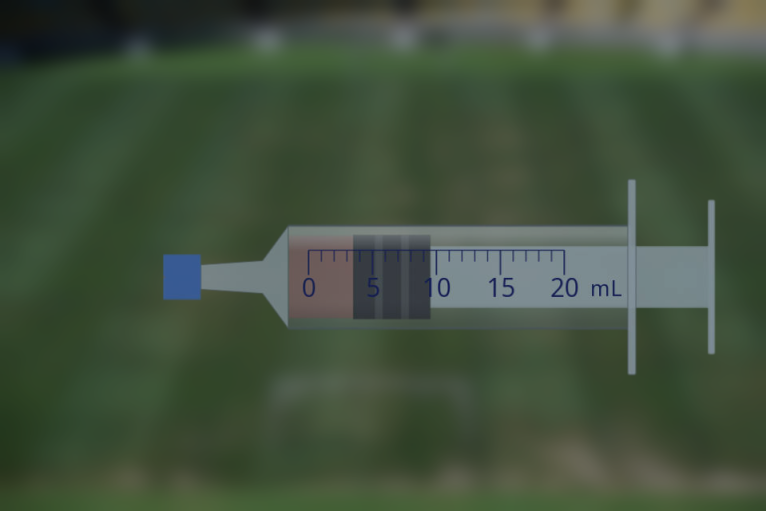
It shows 3.5 mL
